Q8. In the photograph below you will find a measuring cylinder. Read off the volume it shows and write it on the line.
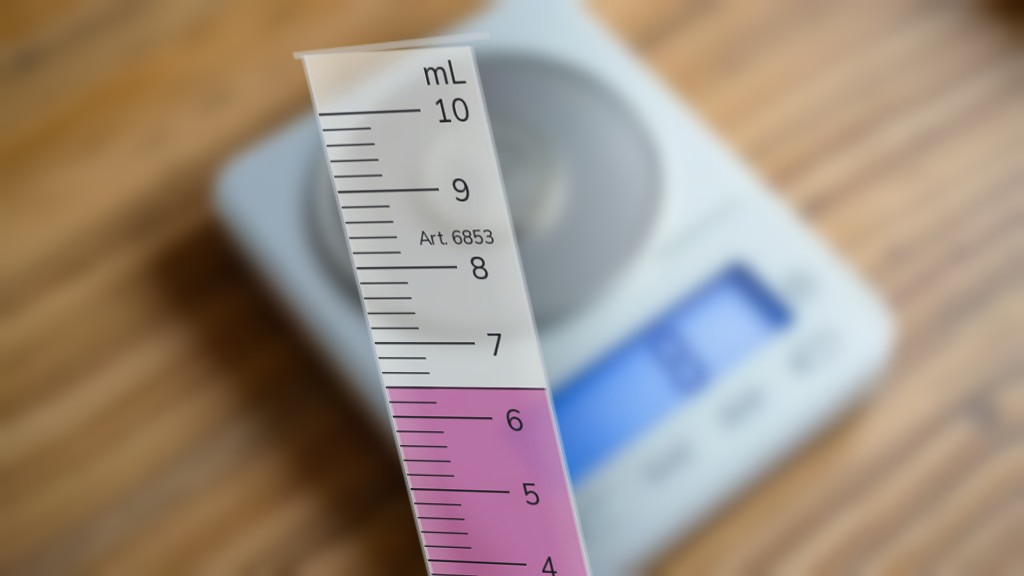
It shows 6.4 mL
